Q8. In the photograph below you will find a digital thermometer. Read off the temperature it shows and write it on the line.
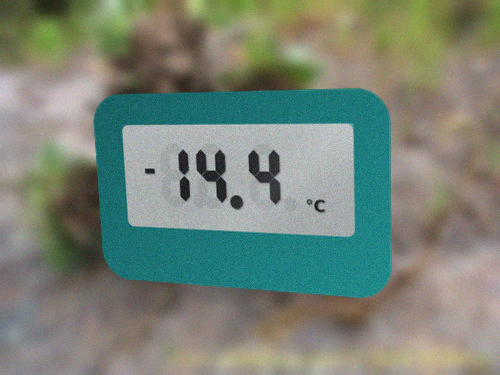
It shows -14.4 °C
